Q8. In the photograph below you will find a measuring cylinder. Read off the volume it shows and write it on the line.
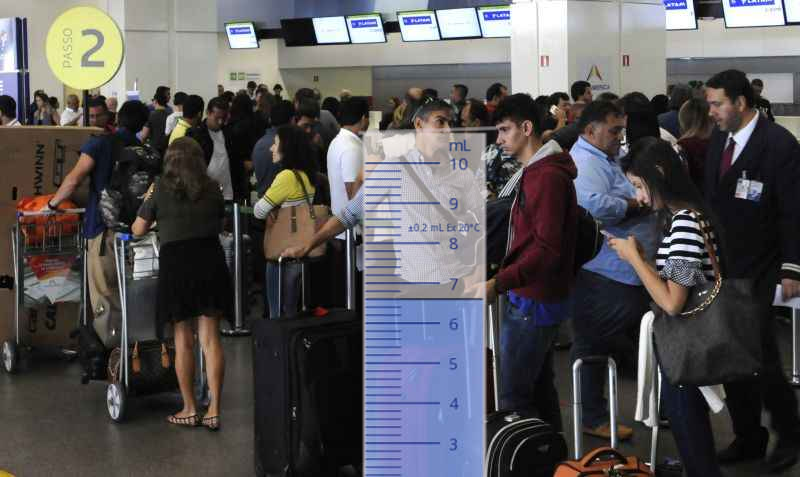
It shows 6.6 mL
